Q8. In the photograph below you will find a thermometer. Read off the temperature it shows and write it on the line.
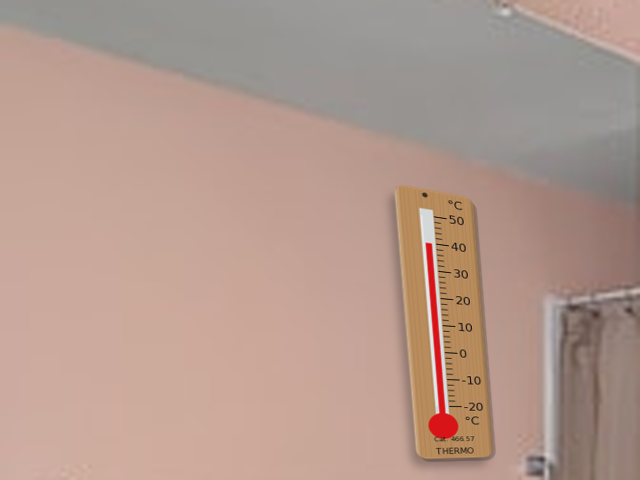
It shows 40 °C
